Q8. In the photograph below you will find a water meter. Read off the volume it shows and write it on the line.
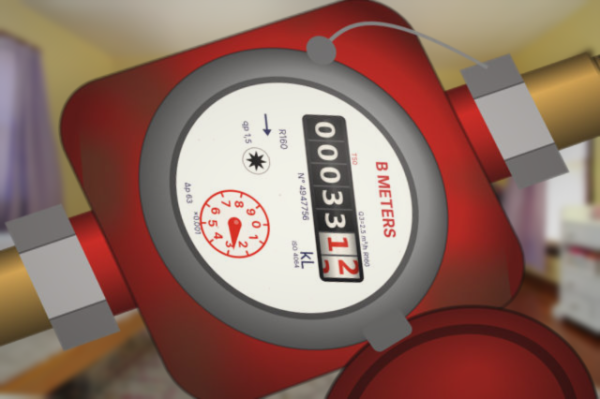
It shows 33.122 kL
